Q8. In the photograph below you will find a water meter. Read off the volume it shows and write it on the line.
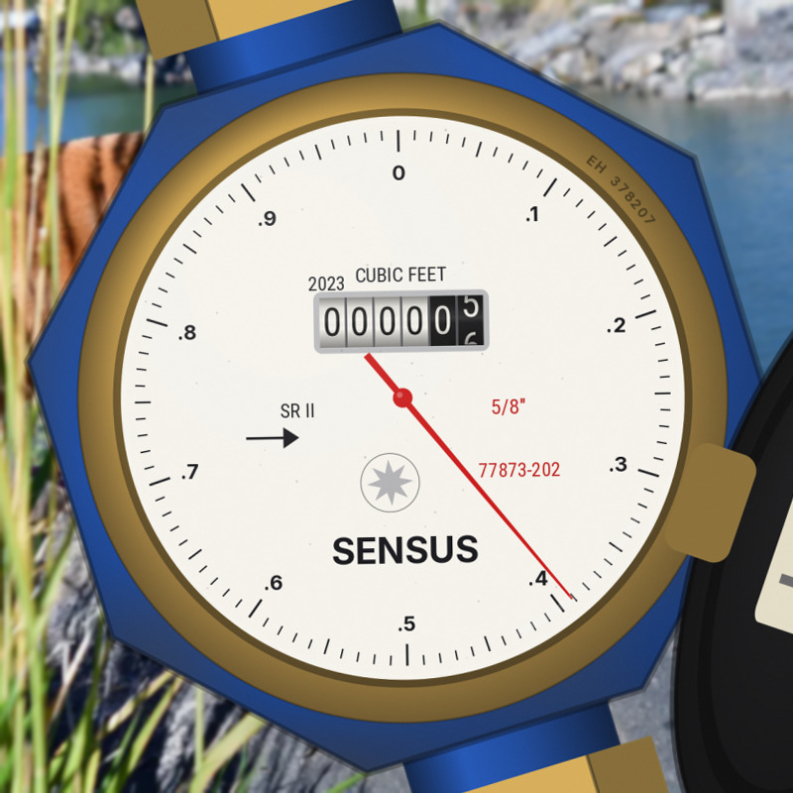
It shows 5.39 ft³
